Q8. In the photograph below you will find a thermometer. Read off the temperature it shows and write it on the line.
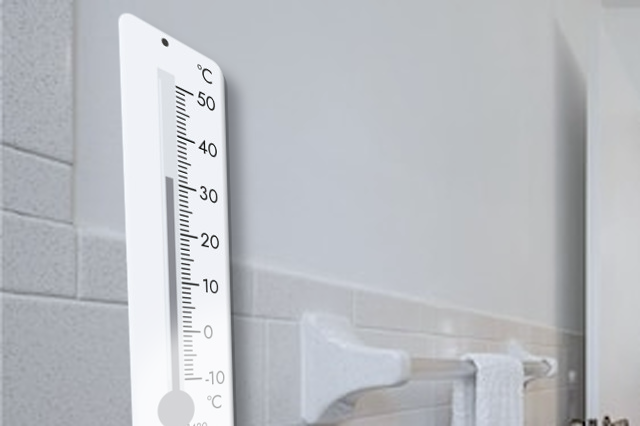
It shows 31 °C
